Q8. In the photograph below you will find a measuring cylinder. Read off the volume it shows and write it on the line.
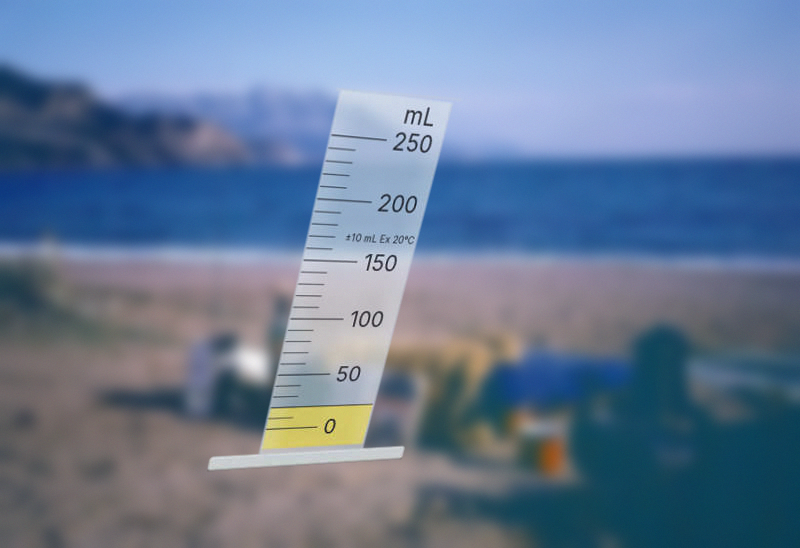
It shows 20 mL
